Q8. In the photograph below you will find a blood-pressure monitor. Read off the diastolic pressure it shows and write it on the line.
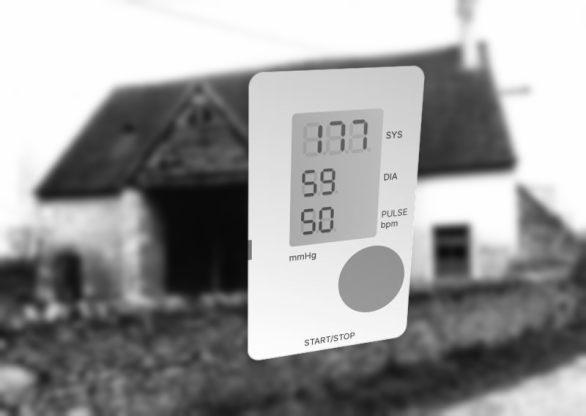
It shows 59 mmHg
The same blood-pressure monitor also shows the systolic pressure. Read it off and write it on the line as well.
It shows 177 mmHg
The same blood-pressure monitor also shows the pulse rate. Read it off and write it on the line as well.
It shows 50 bpm
